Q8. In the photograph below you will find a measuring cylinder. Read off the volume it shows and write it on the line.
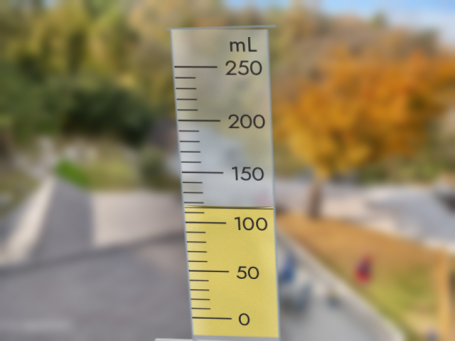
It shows 115 mL
